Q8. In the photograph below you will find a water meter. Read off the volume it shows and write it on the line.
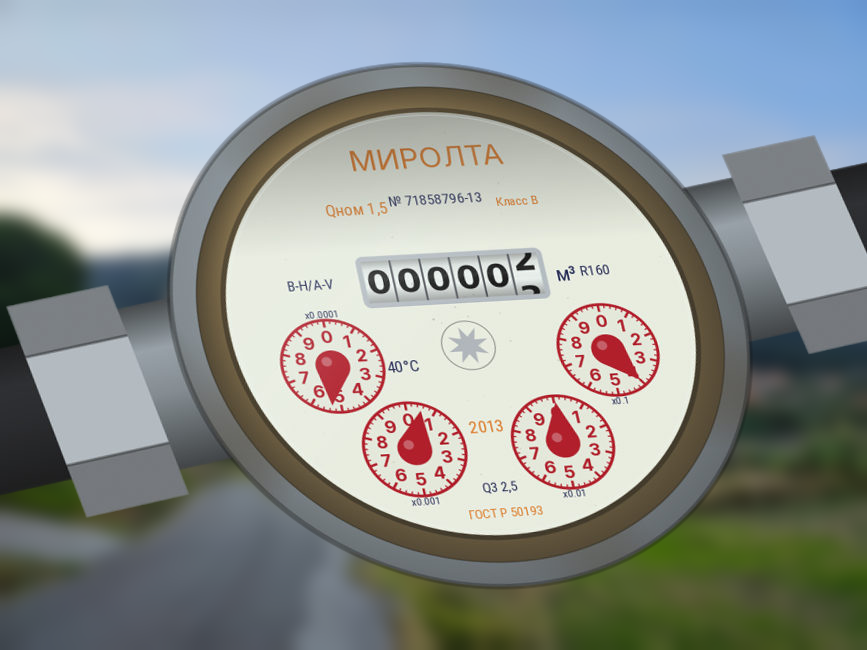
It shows 2.4005 m³
